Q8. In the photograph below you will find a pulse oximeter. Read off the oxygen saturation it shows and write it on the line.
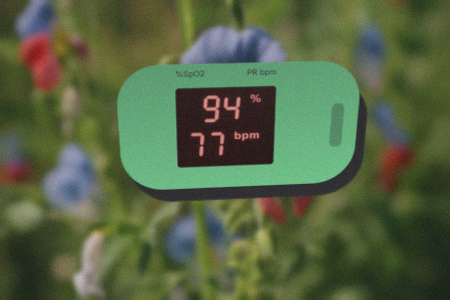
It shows 94 %
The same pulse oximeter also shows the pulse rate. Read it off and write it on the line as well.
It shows 77 bpm
